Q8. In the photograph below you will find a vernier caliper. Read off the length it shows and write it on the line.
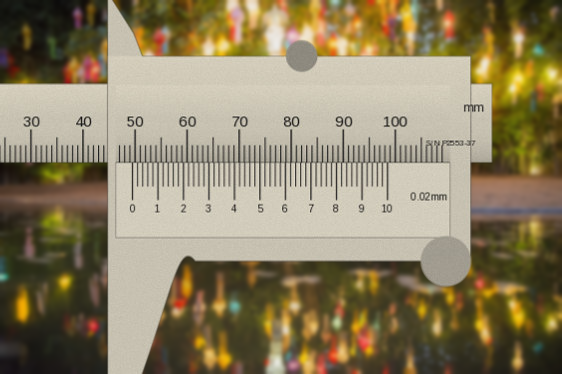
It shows 49.5 mm
